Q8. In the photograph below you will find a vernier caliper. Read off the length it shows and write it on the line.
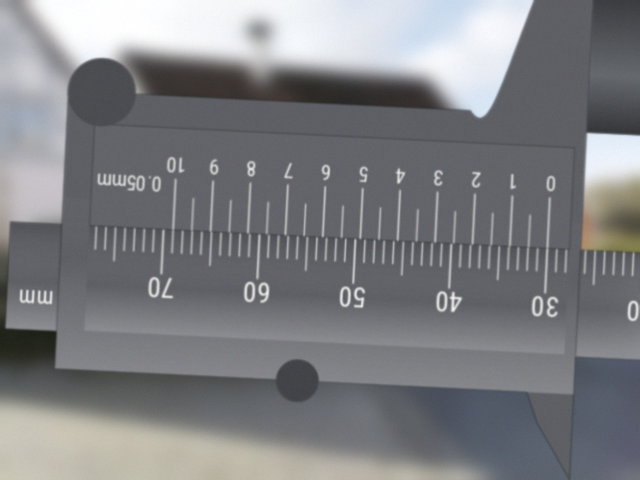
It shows 30.0 mm
